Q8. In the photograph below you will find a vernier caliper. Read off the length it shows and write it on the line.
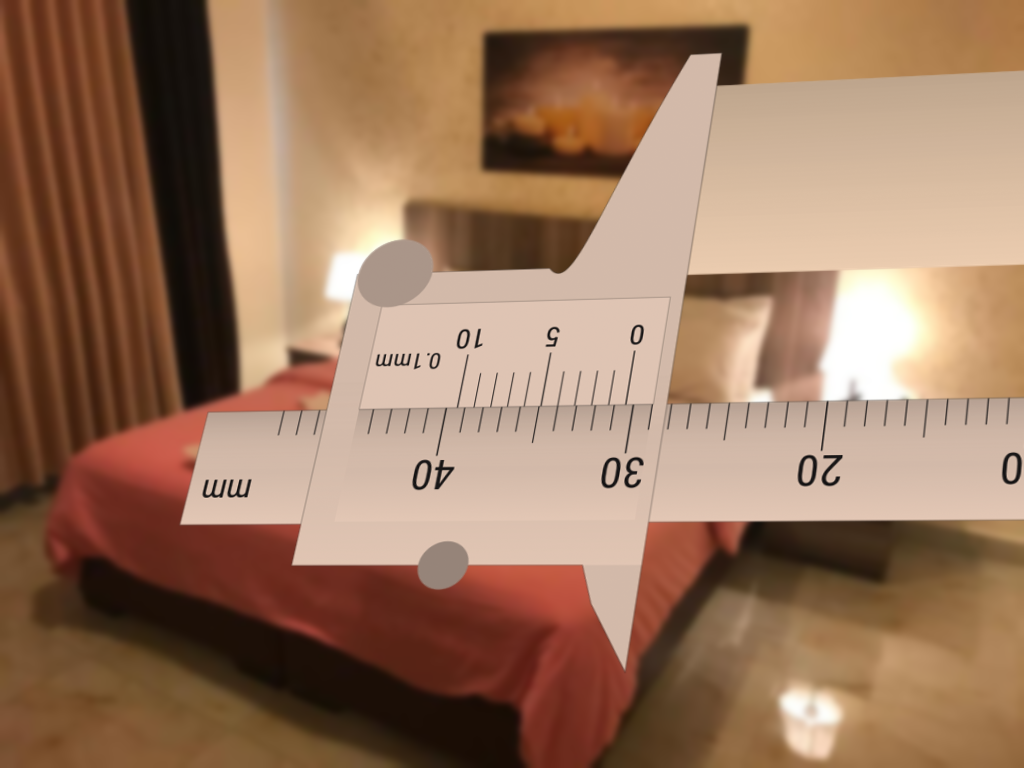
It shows 30.4 mm
